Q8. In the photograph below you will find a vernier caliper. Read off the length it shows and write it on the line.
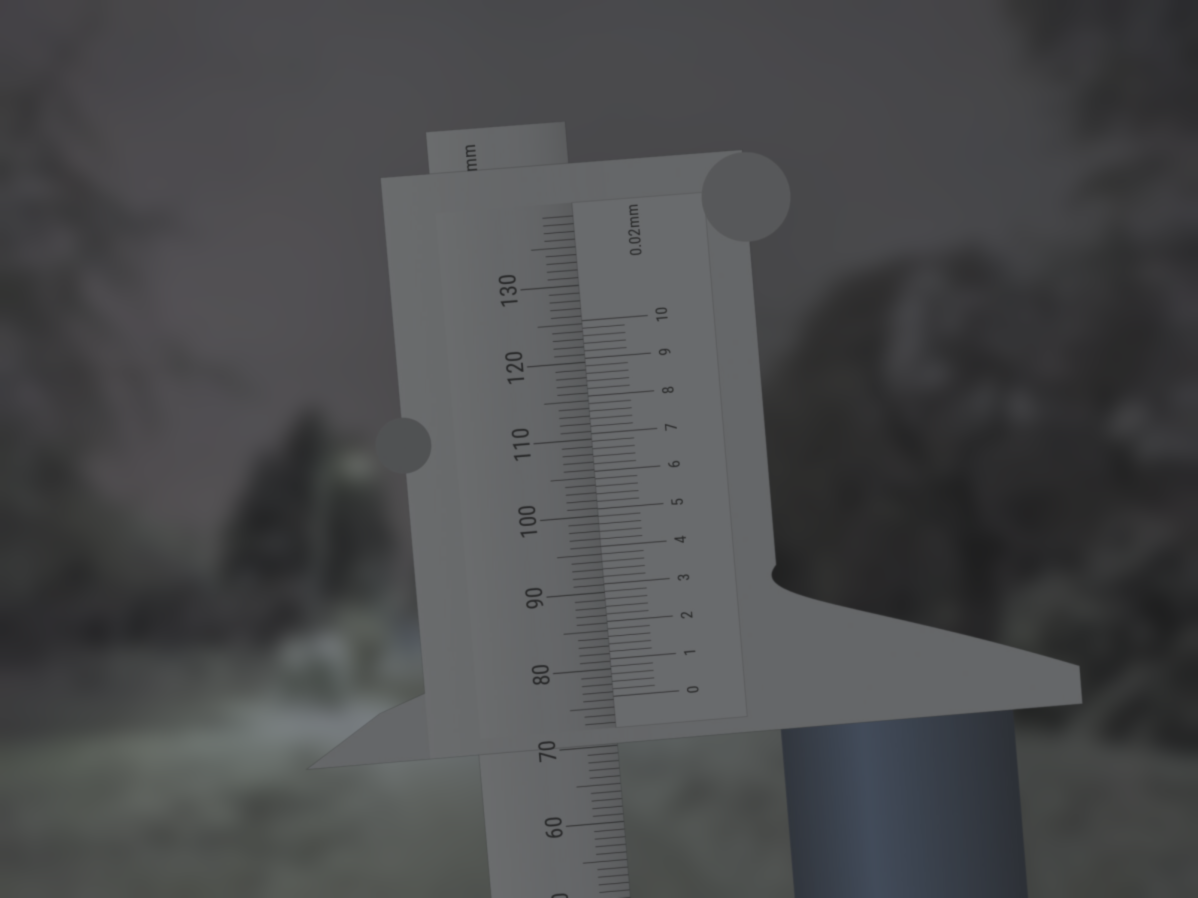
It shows 76.4 mm
